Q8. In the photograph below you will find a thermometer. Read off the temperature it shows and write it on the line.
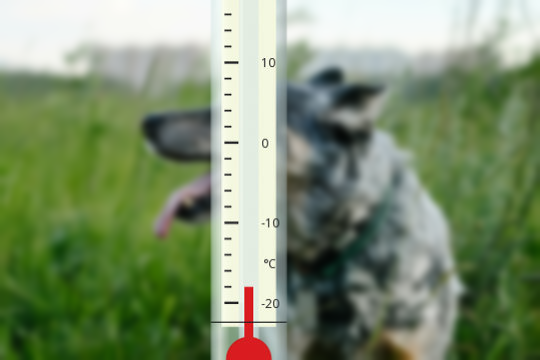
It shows -18 °C
